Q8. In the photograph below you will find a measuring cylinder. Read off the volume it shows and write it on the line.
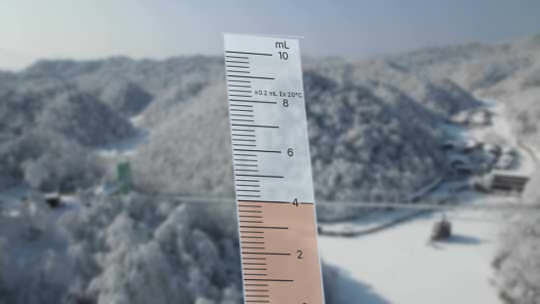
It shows 4 mL
